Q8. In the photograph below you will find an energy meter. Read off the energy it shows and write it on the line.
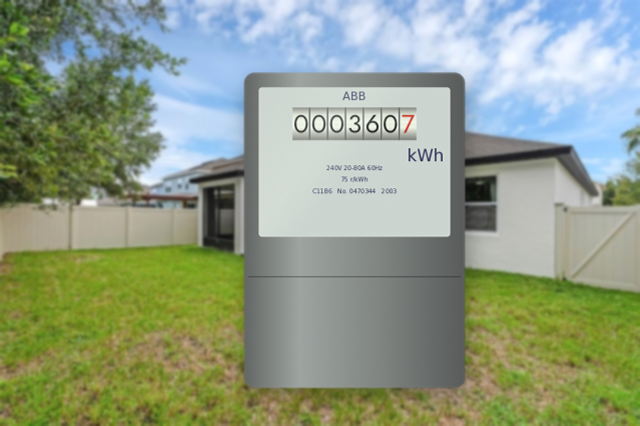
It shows 360.7 kWh
